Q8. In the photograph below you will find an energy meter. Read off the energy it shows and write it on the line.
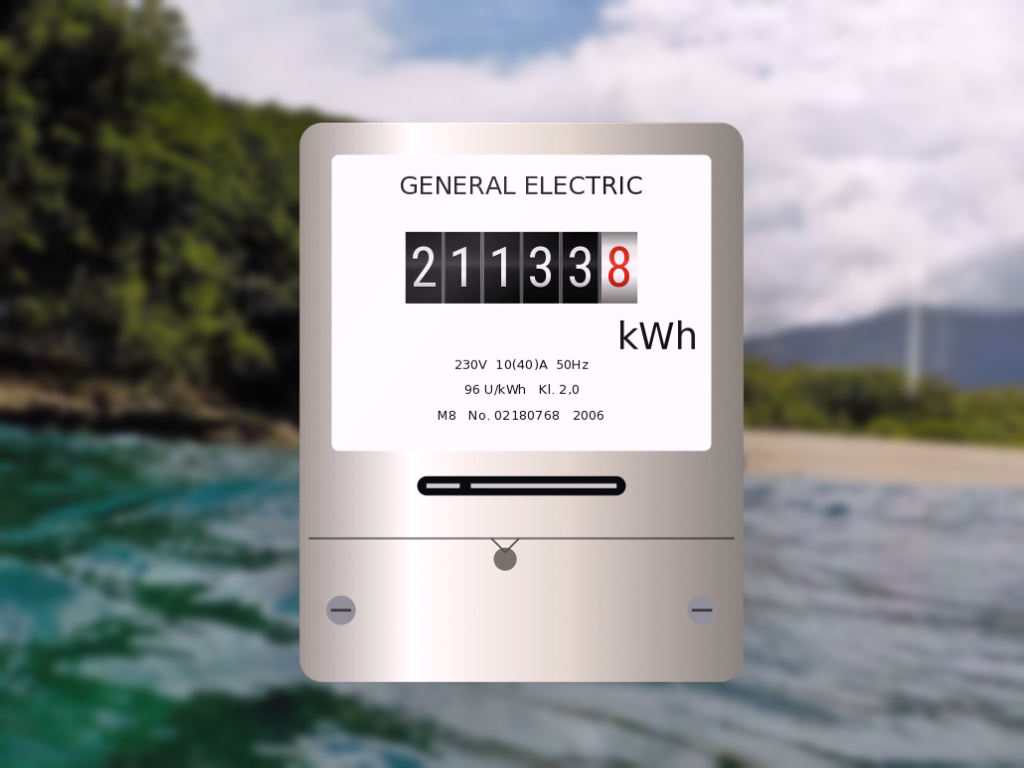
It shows 21133.8 kWh
